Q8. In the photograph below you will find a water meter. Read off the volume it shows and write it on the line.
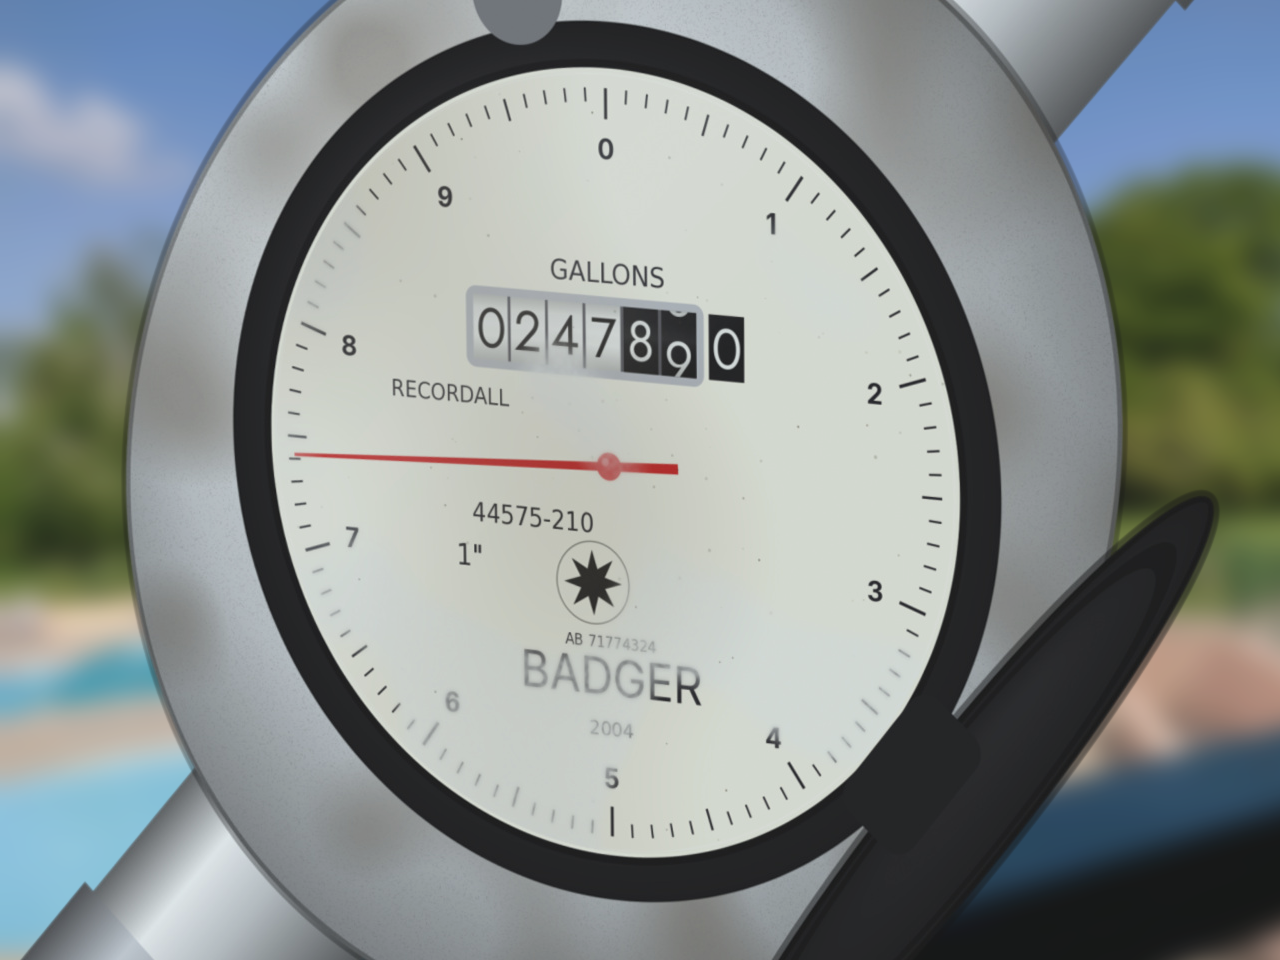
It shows 247887.4 gal
